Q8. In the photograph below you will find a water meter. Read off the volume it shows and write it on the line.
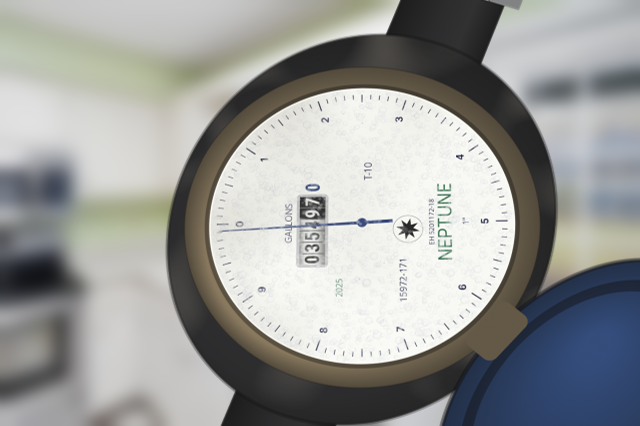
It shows 354969.9 gal
